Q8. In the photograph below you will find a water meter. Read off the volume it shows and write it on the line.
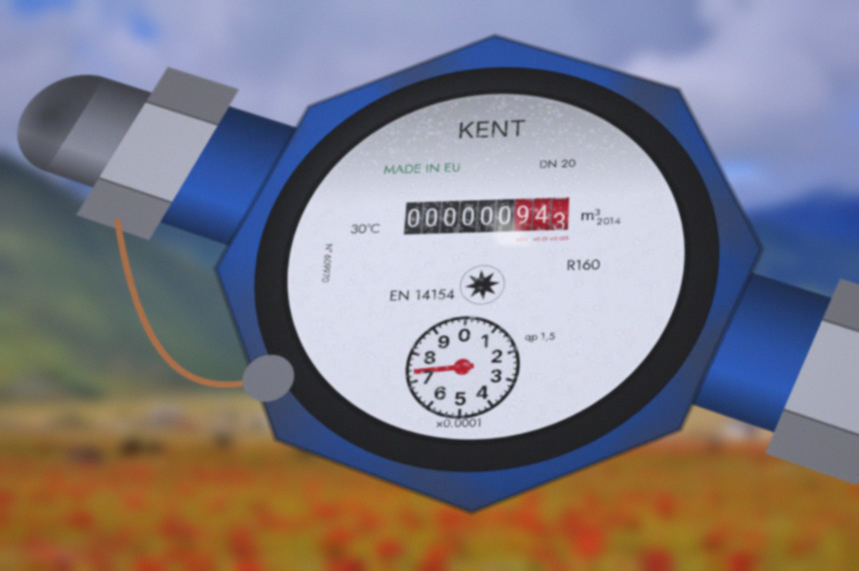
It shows 0.9427 m³
